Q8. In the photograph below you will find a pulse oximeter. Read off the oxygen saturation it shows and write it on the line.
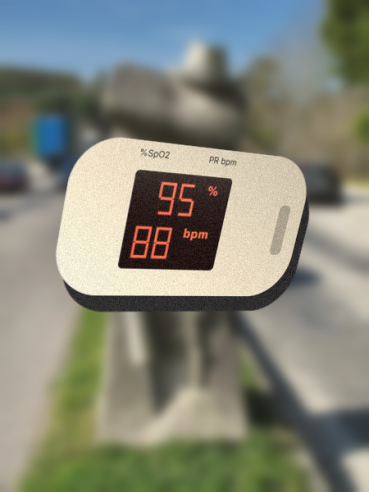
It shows 95 %
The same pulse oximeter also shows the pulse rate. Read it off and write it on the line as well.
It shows 88 bpm
